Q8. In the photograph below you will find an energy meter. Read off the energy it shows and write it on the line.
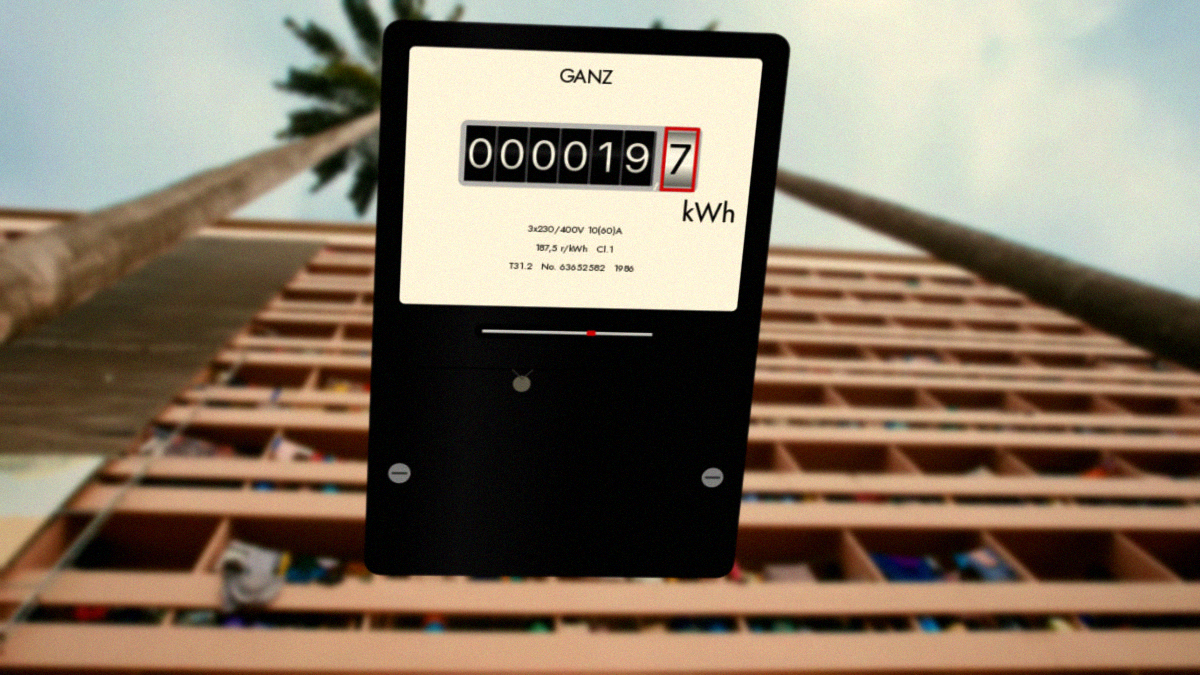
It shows 19.7 kWh
